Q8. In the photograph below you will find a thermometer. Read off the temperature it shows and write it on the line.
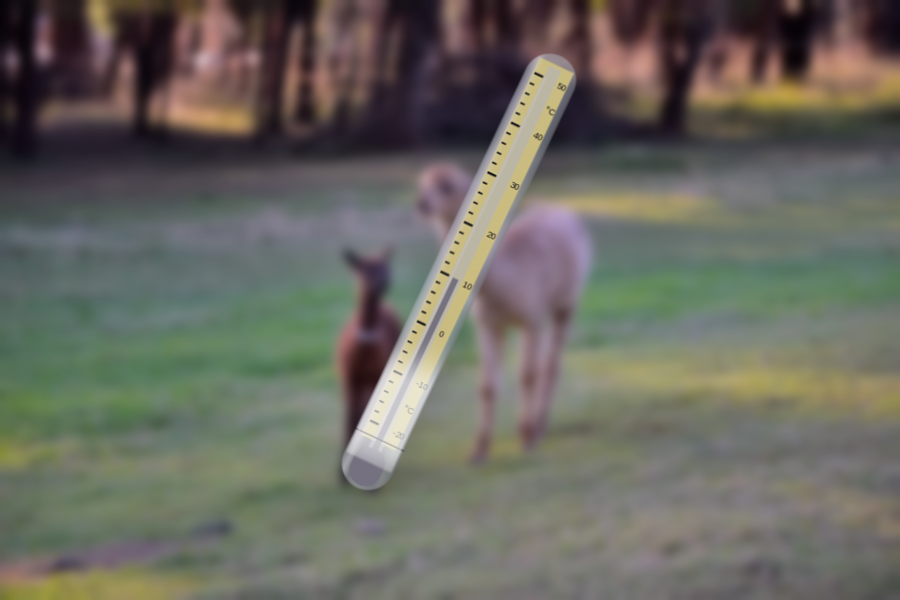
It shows 10 °C
